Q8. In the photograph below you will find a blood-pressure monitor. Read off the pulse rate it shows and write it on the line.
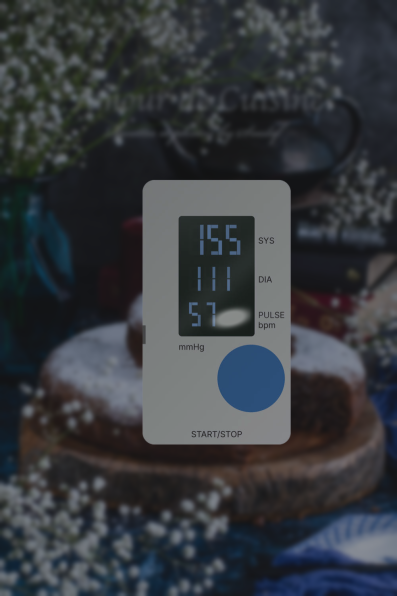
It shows 57 bpm
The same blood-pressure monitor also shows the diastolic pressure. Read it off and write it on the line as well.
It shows 111 mmHg
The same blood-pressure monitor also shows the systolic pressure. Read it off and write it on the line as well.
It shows 155 mmHg
